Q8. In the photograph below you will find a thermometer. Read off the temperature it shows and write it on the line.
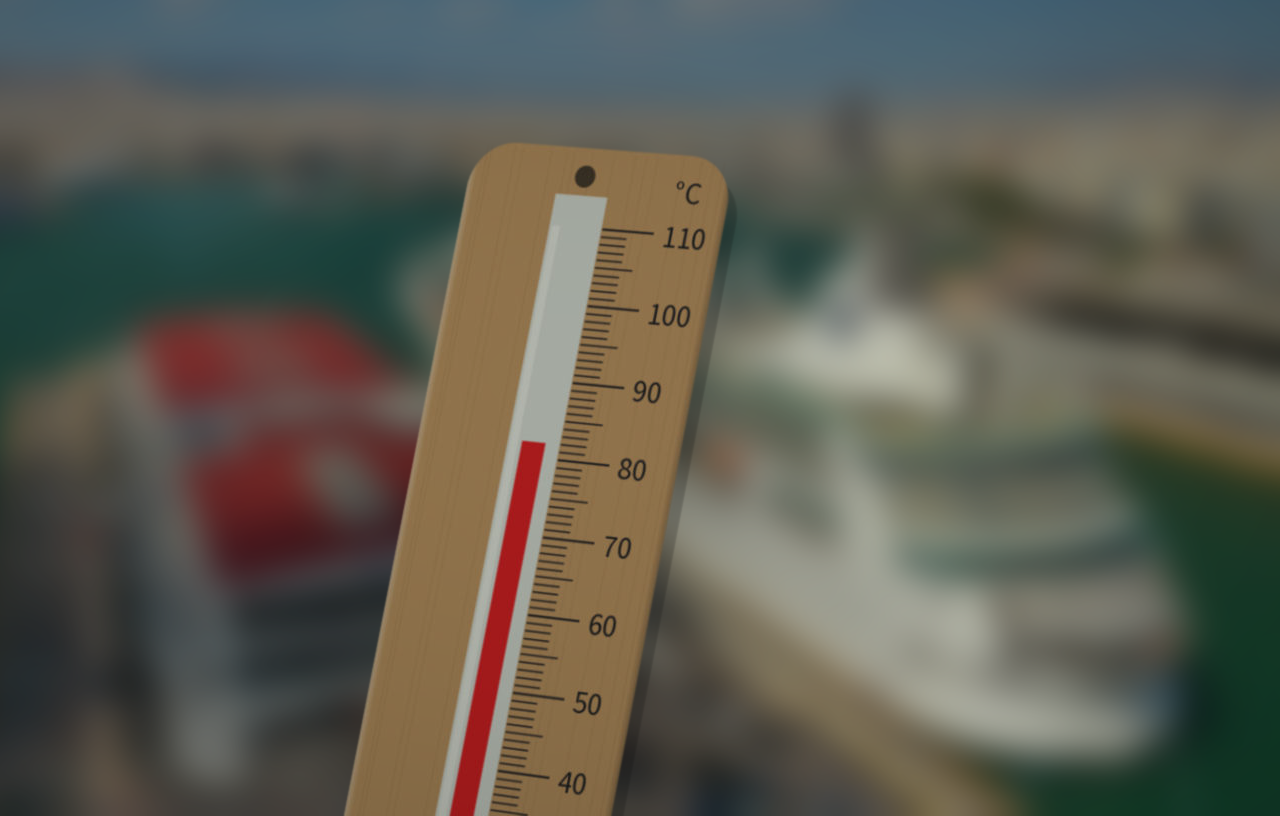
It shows 82 °C
